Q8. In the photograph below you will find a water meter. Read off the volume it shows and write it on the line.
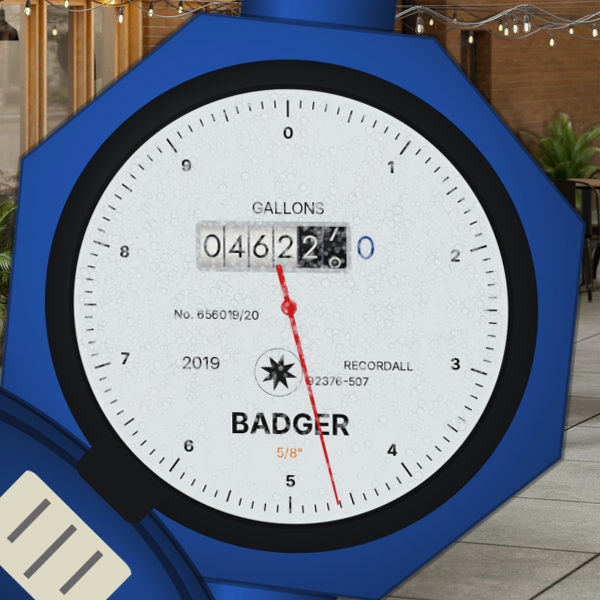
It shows 462274.6 gal
